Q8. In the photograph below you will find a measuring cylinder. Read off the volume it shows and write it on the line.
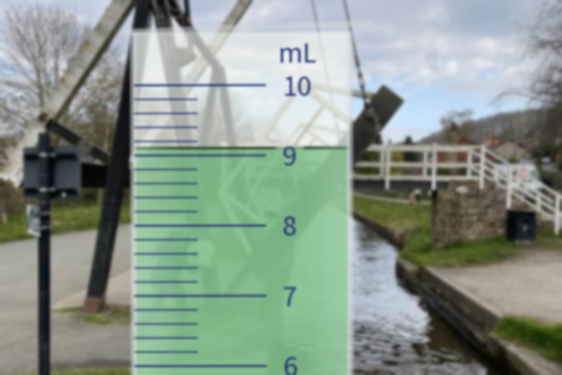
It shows 9.1 mL
